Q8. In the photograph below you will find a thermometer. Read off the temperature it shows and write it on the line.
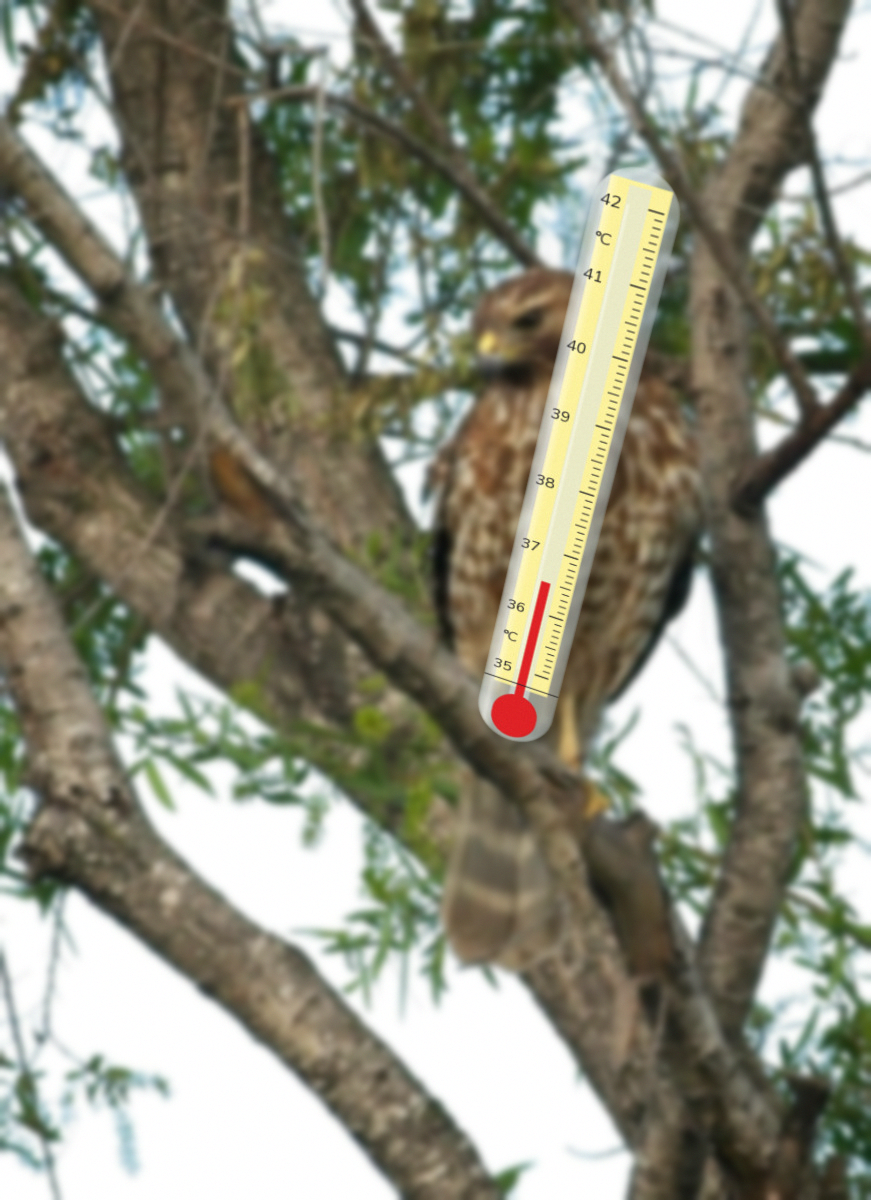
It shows 36.5 °C
